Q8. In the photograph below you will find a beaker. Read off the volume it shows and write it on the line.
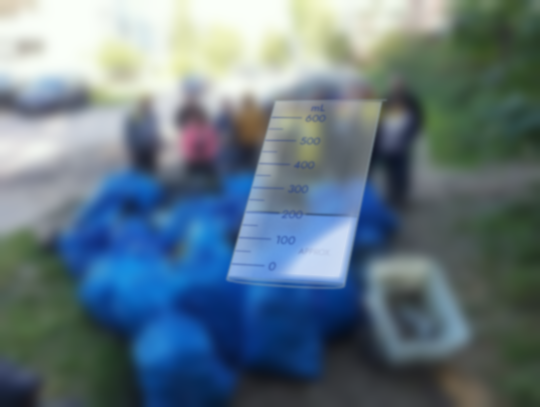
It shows 200 mL
